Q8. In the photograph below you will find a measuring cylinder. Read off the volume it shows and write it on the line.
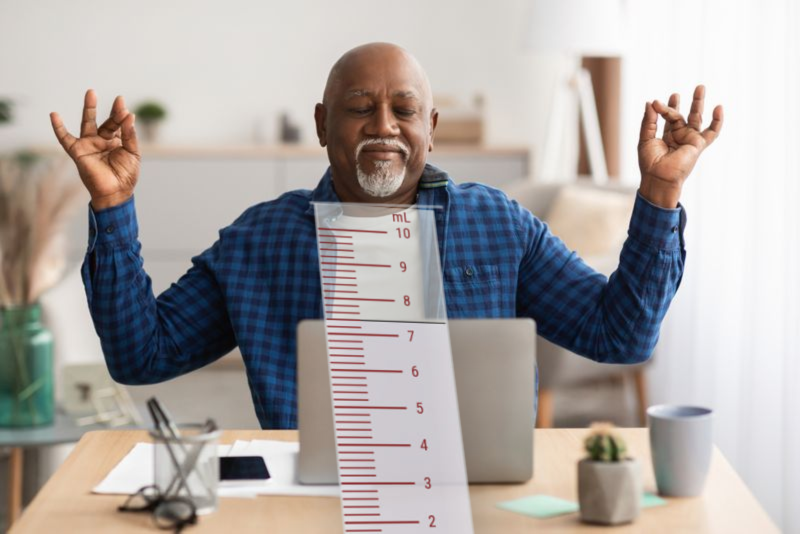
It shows 7.4 mL
